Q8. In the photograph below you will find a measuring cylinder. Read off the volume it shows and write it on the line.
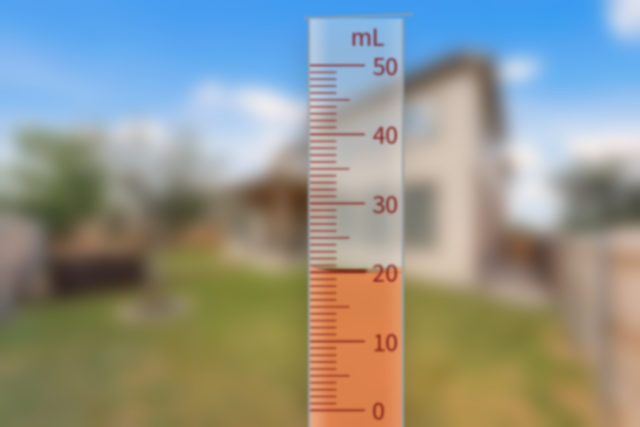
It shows 20 mL
